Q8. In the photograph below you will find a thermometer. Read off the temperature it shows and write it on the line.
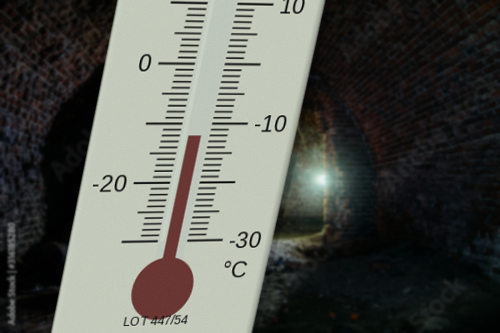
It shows -12 °C
